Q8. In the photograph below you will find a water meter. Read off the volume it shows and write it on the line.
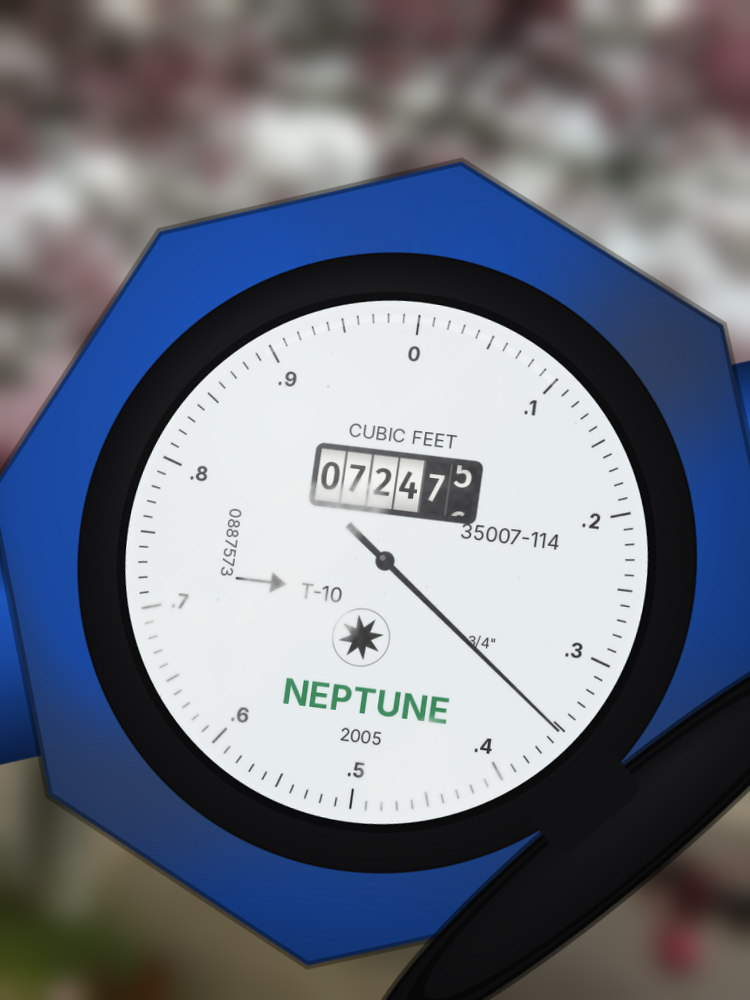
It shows 72475.35 ft³
